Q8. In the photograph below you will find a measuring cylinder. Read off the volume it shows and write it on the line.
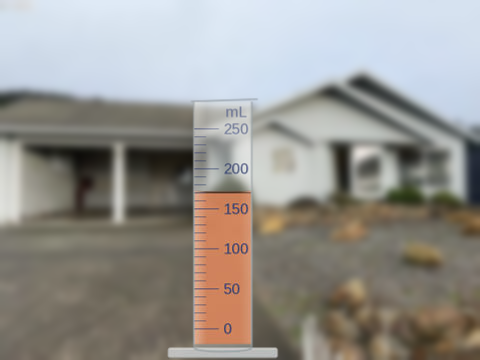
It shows 170 mL
